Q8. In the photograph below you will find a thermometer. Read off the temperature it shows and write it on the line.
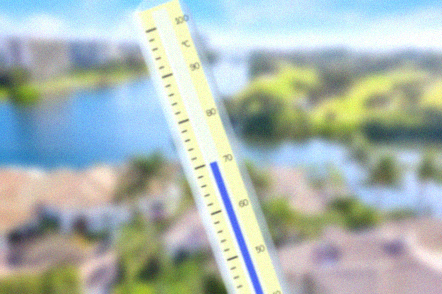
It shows 70 °C
